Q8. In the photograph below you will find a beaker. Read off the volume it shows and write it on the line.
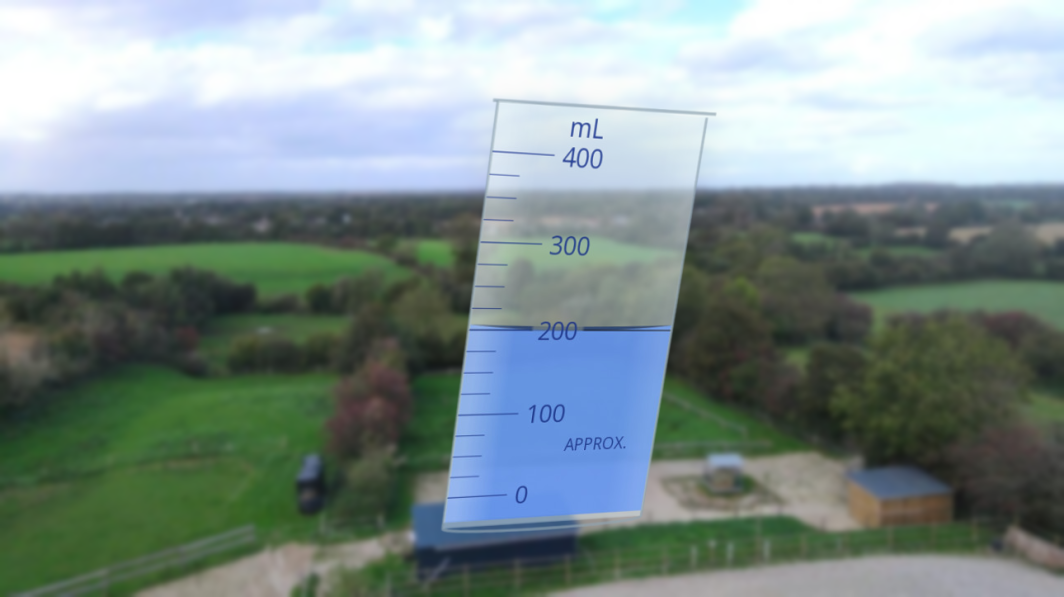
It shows 200 mL
